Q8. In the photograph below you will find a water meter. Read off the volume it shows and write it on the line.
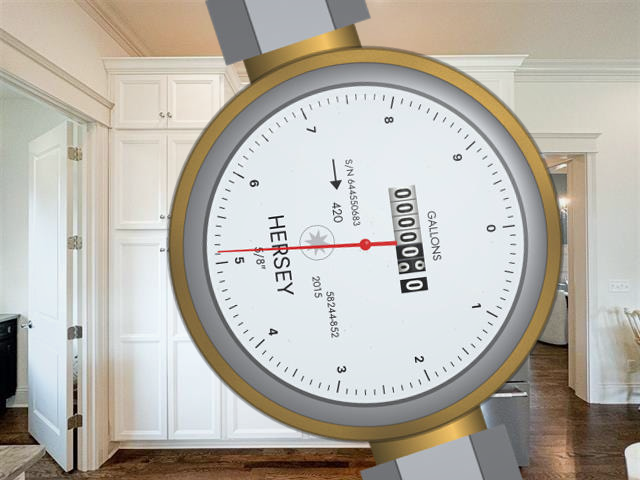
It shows 85.1 gal
